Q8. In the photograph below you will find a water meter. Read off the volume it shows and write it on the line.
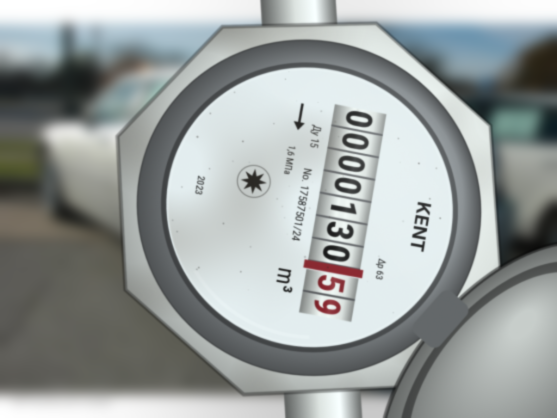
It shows 130.59 m³
